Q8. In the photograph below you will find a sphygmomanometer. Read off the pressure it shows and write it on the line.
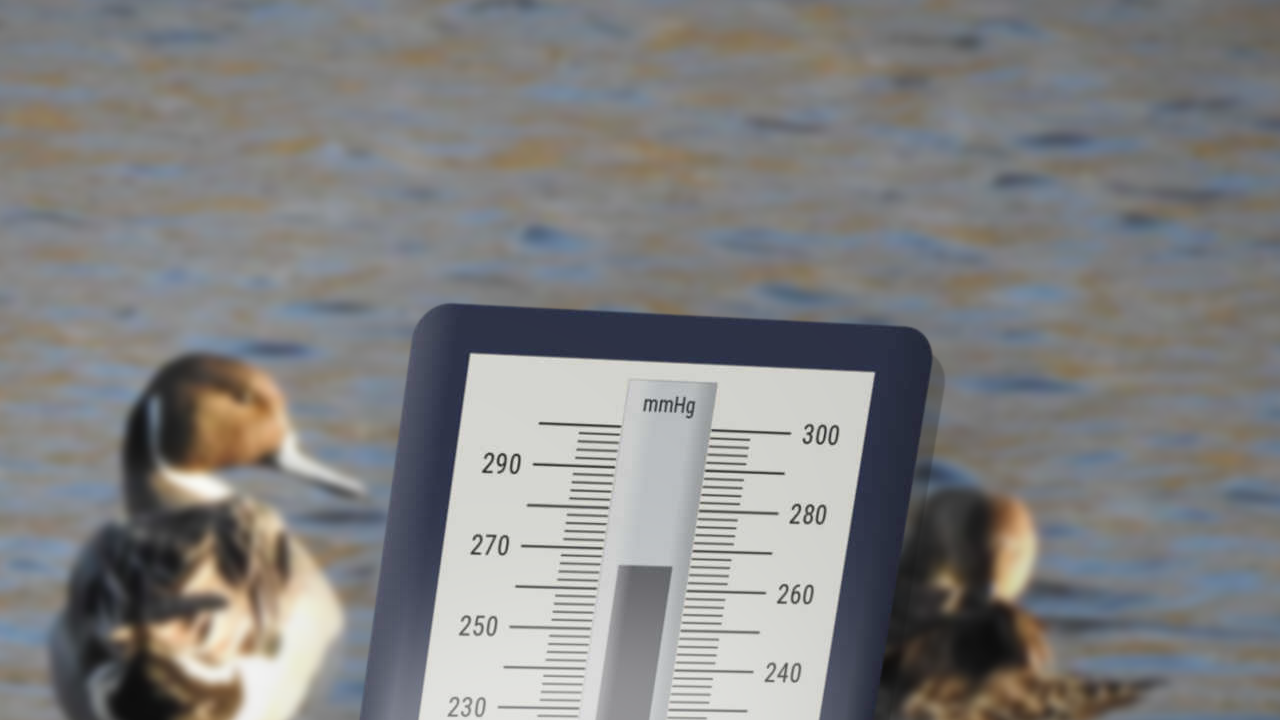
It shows 266 mmHg
